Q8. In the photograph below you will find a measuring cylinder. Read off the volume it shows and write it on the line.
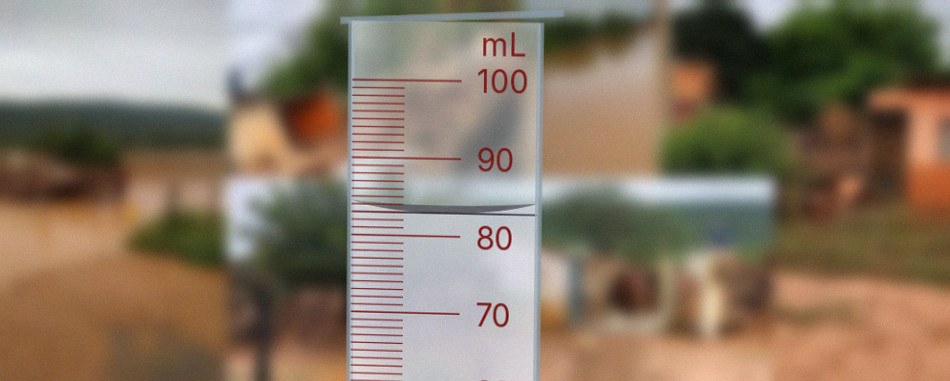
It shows 83 mL
